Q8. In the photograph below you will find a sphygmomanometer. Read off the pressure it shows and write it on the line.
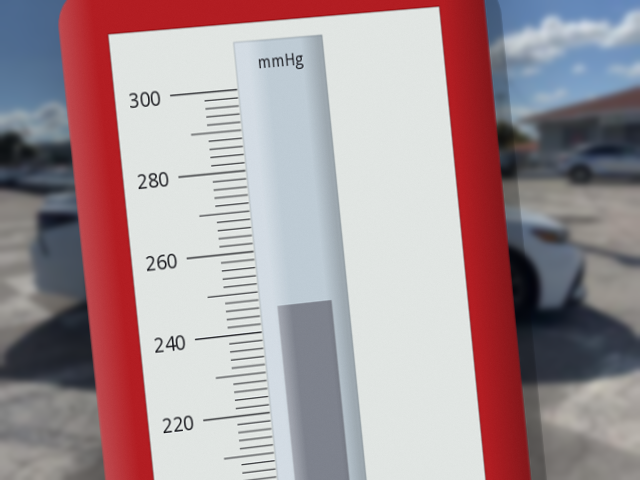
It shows 246 mmHg
